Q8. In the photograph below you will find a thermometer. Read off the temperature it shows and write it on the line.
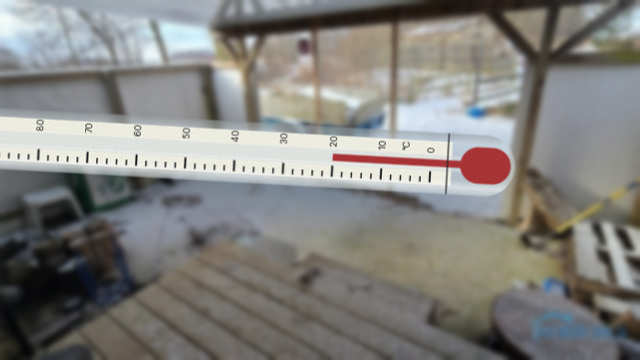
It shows 20 °C
